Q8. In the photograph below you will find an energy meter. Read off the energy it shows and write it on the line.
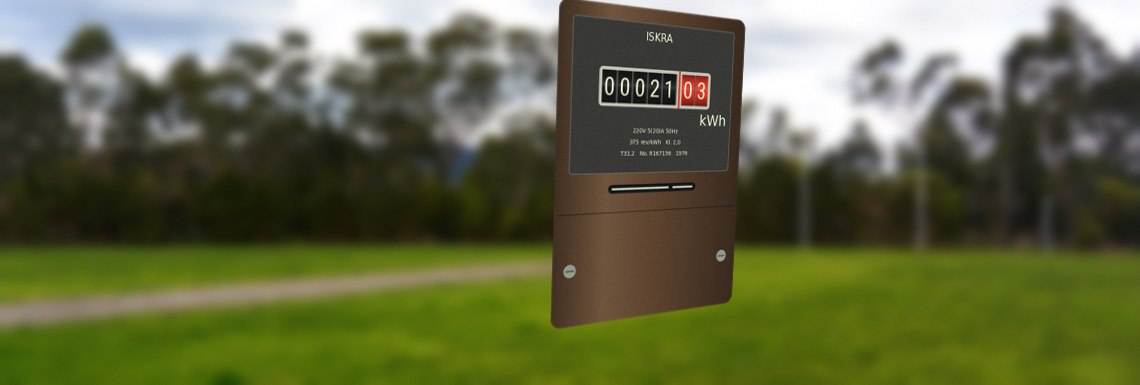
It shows 21.03 kWh
